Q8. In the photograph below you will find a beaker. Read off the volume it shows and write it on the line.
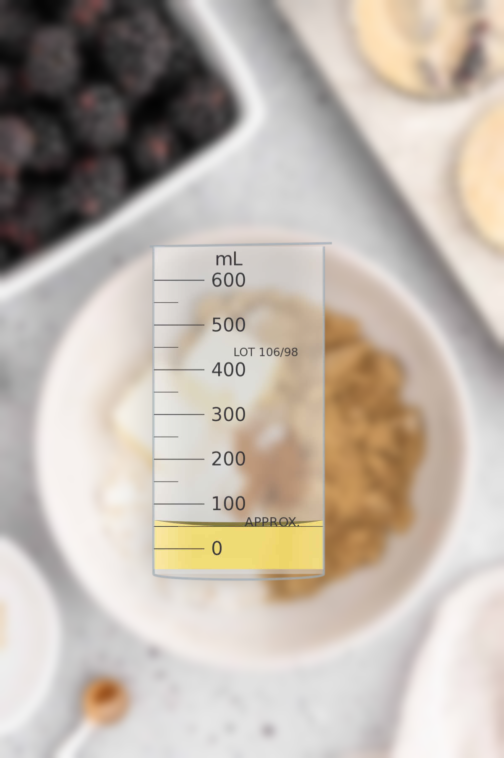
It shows 50 mL
